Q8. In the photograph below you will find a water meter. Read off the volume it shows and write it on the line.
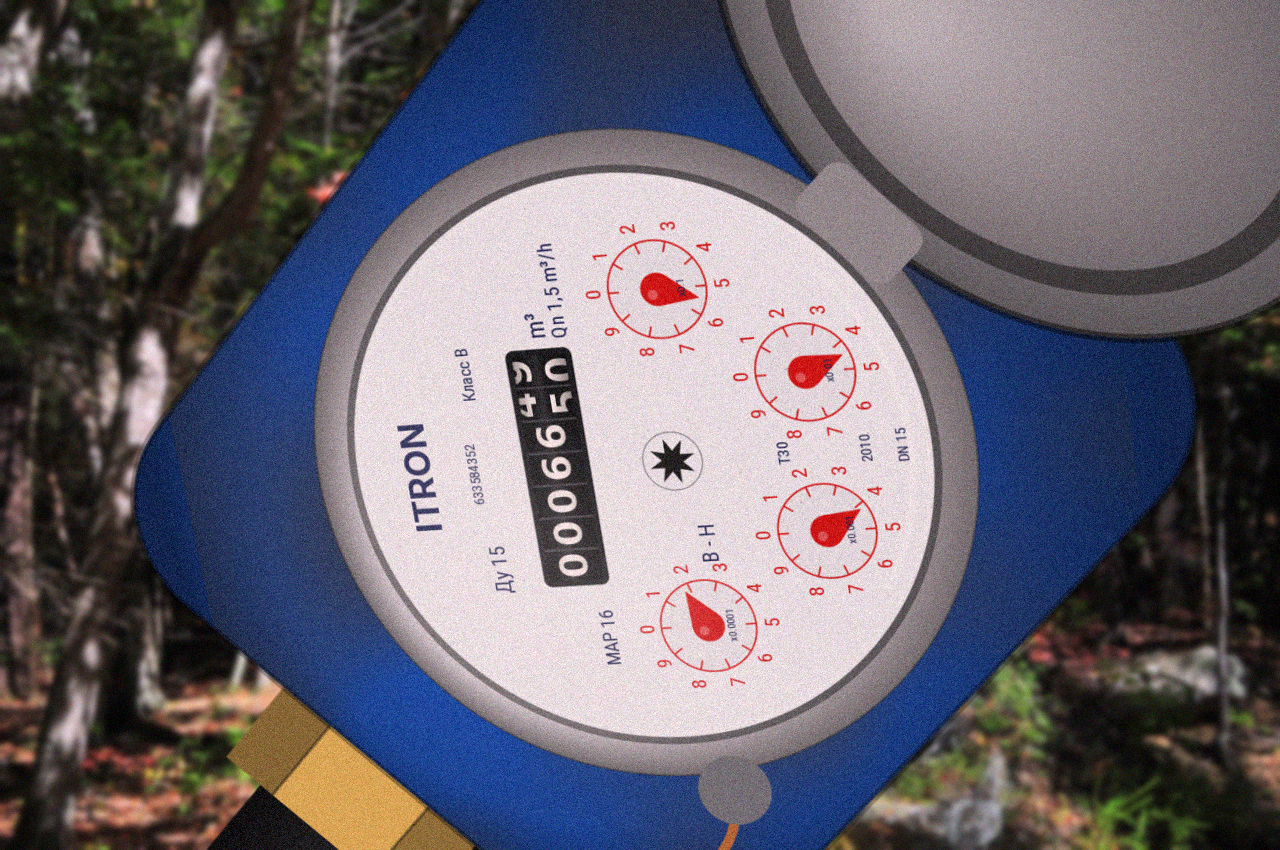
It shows 6649.5441 m³
